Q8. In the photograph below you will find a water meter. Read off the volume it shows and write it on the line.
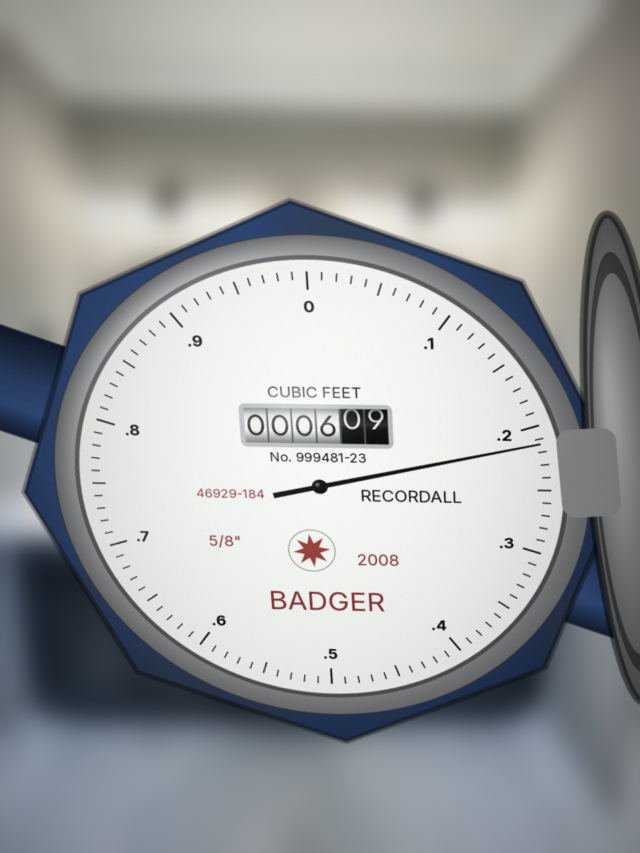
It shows 609.21 ft³
